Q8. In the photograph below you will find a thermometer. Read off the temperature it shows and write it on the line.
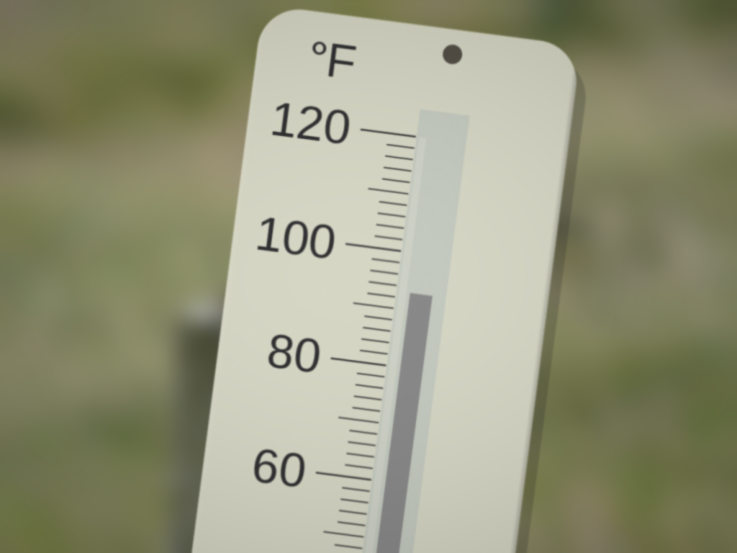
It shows 93 °F
